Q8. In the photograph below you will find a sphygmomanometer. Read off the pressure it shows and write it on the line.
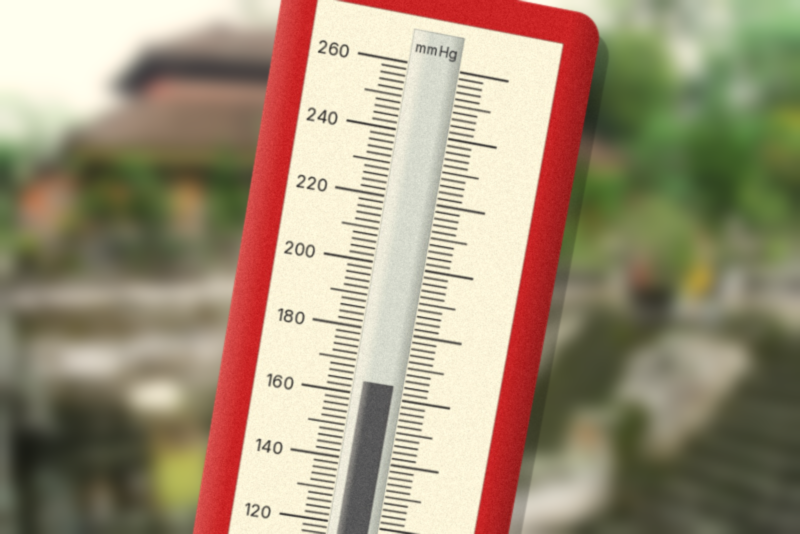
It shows 164 mmHg
